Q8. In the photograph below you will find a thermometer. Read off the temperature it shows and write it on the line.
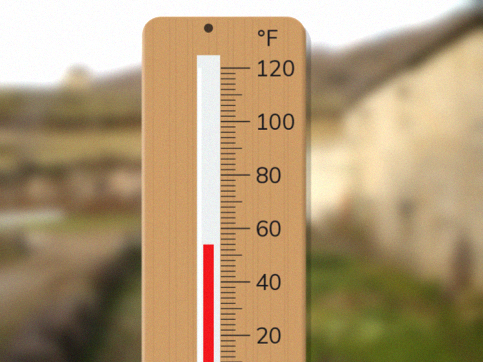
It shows 54 °F
